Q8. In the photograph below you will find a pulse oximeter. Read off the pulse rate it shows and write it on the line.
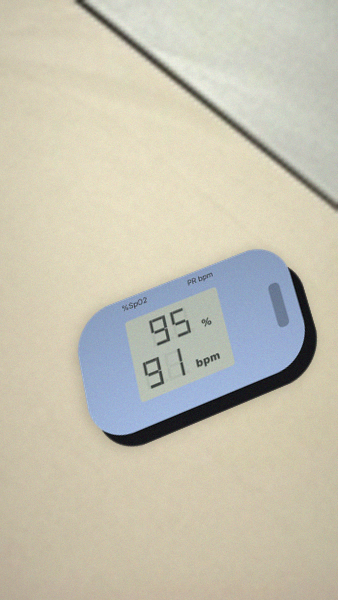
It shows 91 bpm
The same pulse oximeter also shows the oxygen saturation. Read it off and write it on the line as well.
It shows 95 %
